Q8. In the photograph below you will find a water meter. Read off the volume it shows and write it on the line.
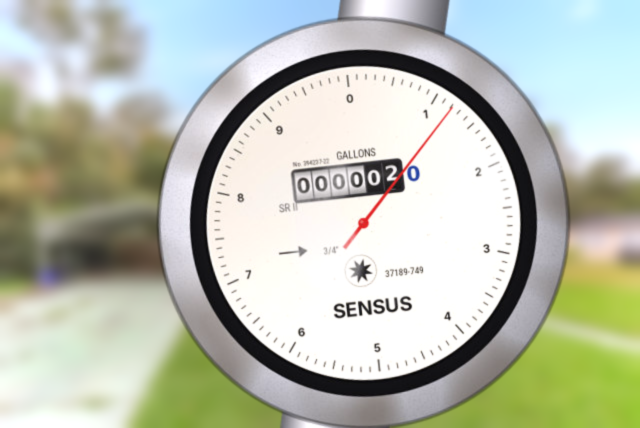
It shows 21.2 gal
